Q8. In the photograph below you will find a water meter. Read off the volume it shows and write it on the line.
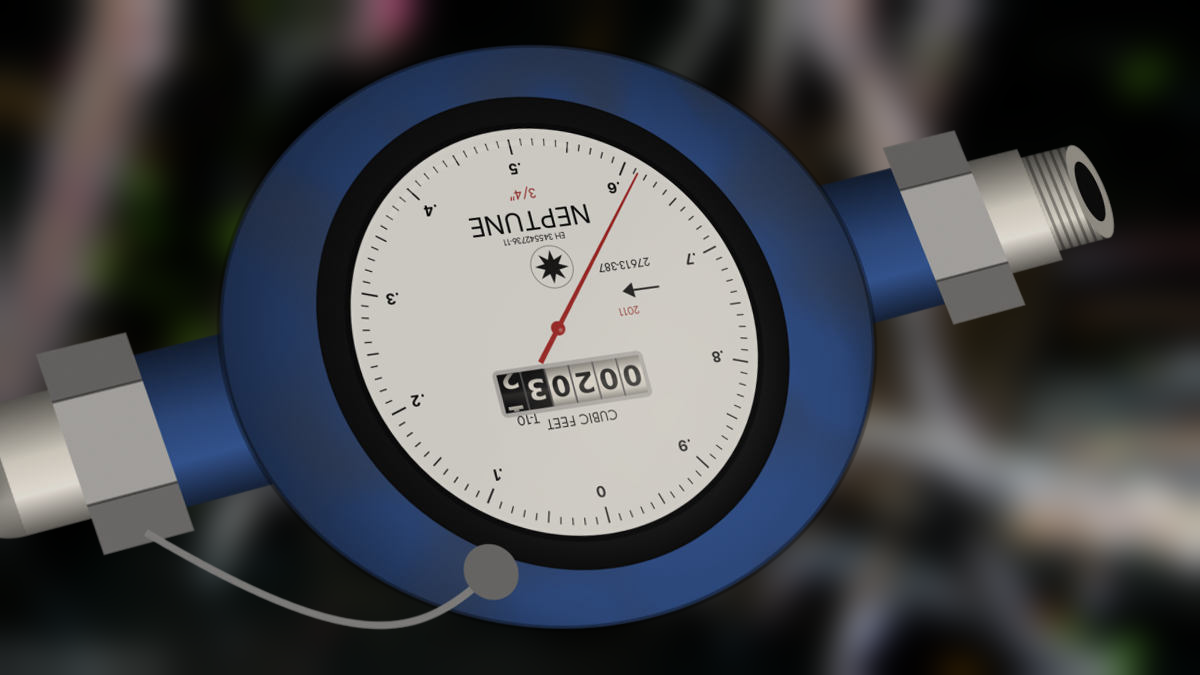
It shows 2031.61 ft³
